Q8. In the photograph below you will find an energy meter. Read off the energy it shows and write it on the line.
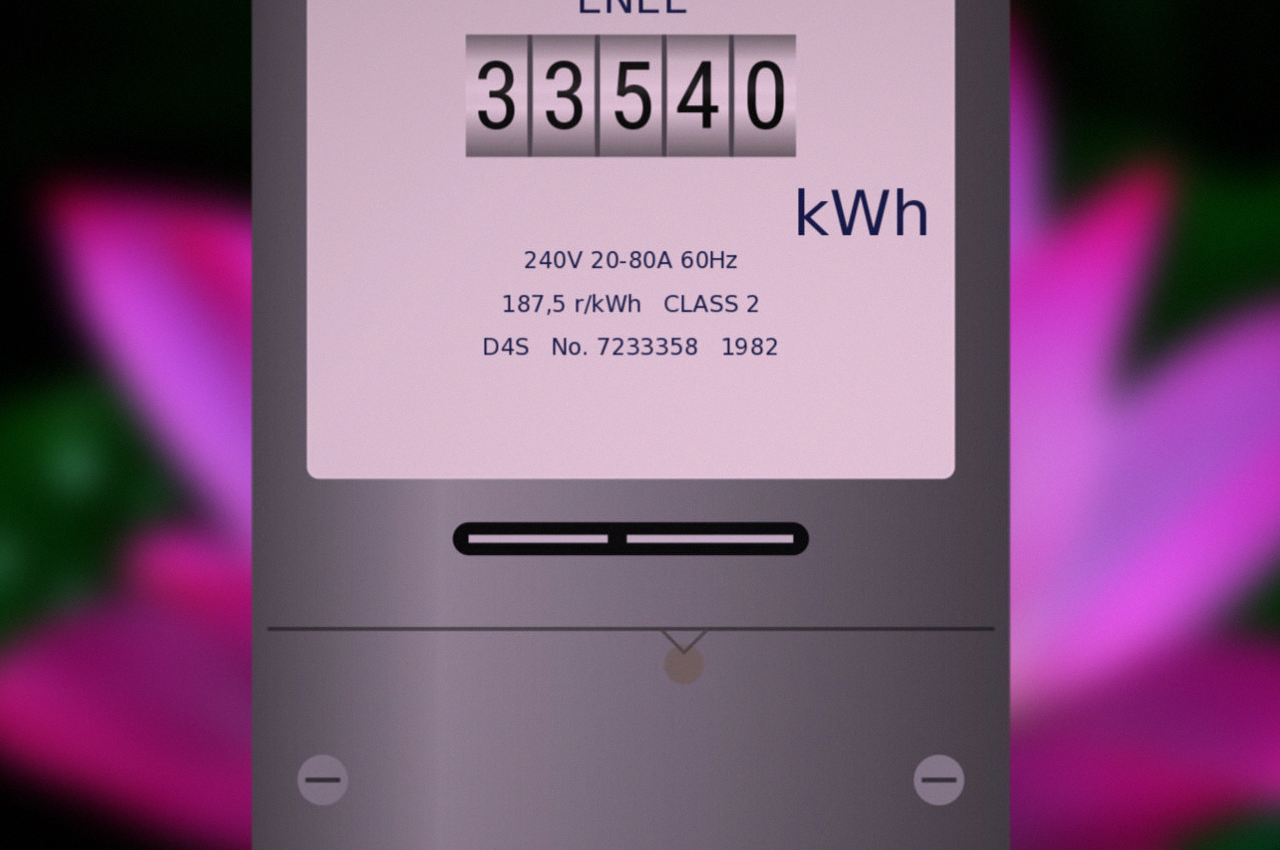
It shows 33540 kWh
